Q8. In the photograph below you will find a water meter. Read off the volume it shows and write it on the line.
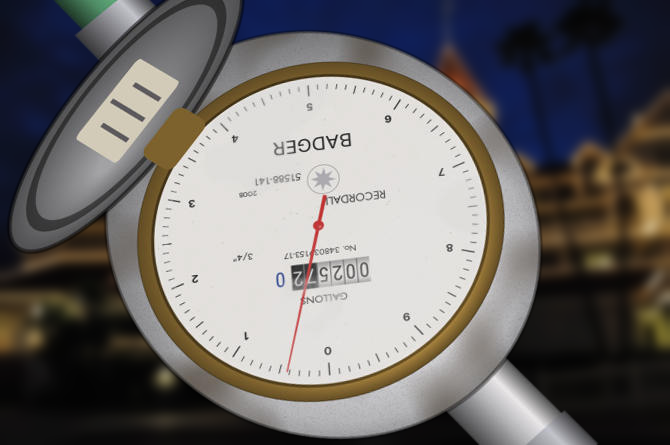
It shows 25720.4 gal
